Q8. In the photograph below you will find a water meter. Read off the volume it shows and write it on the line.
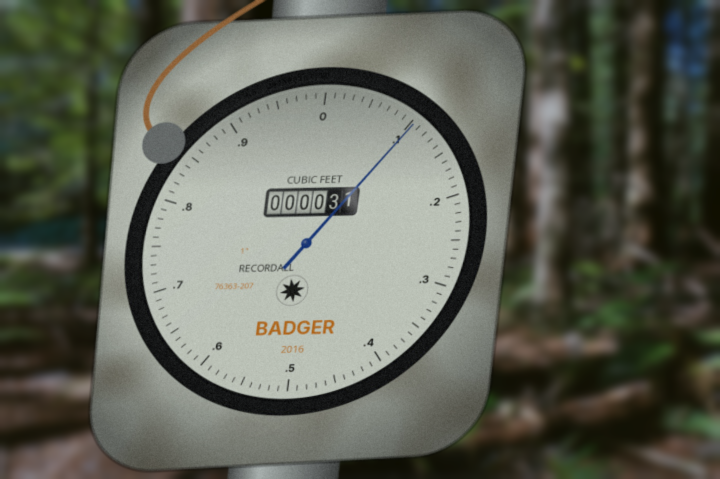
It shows 31.10 ft³
